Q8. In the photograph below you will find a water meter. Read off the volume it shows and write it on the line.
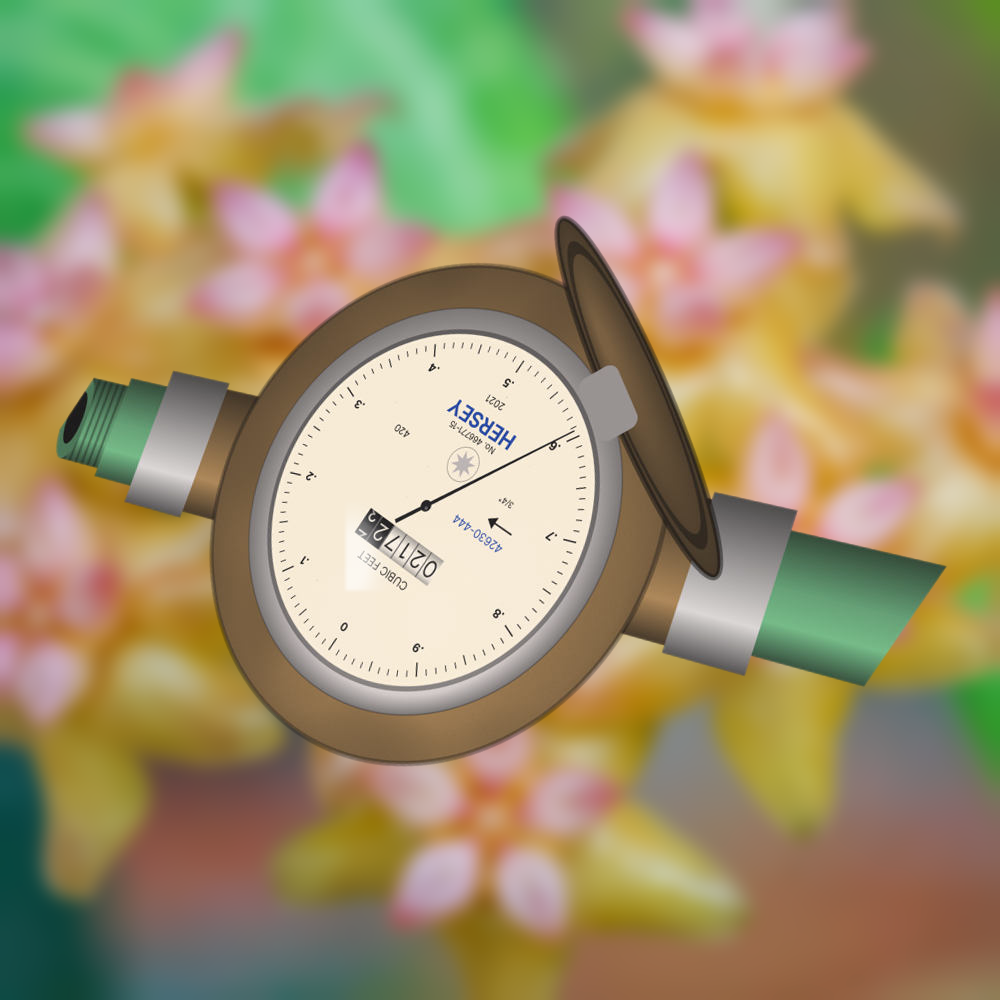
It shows 21722.59 ft³
